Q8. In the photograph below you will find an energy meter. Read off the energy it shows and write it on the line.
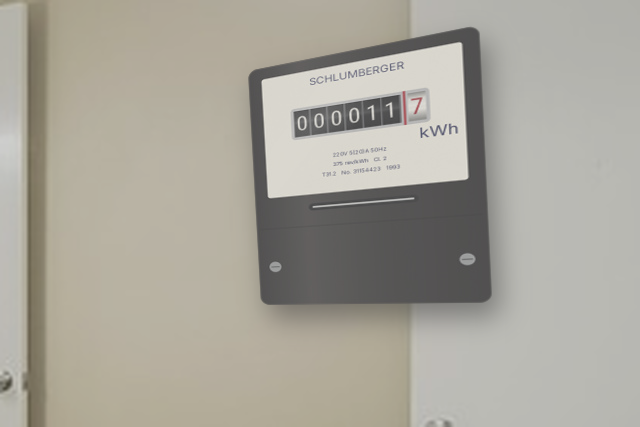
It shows 11.7 kWh
